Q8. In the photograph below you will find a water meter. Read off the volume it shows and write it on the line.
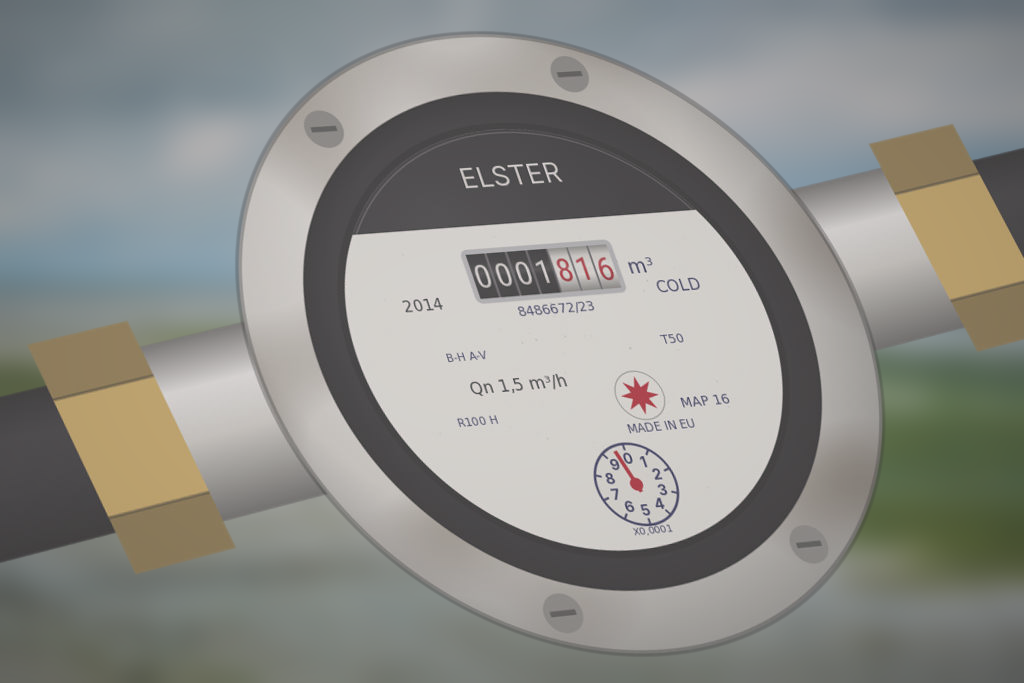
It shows 1.8159 m³
